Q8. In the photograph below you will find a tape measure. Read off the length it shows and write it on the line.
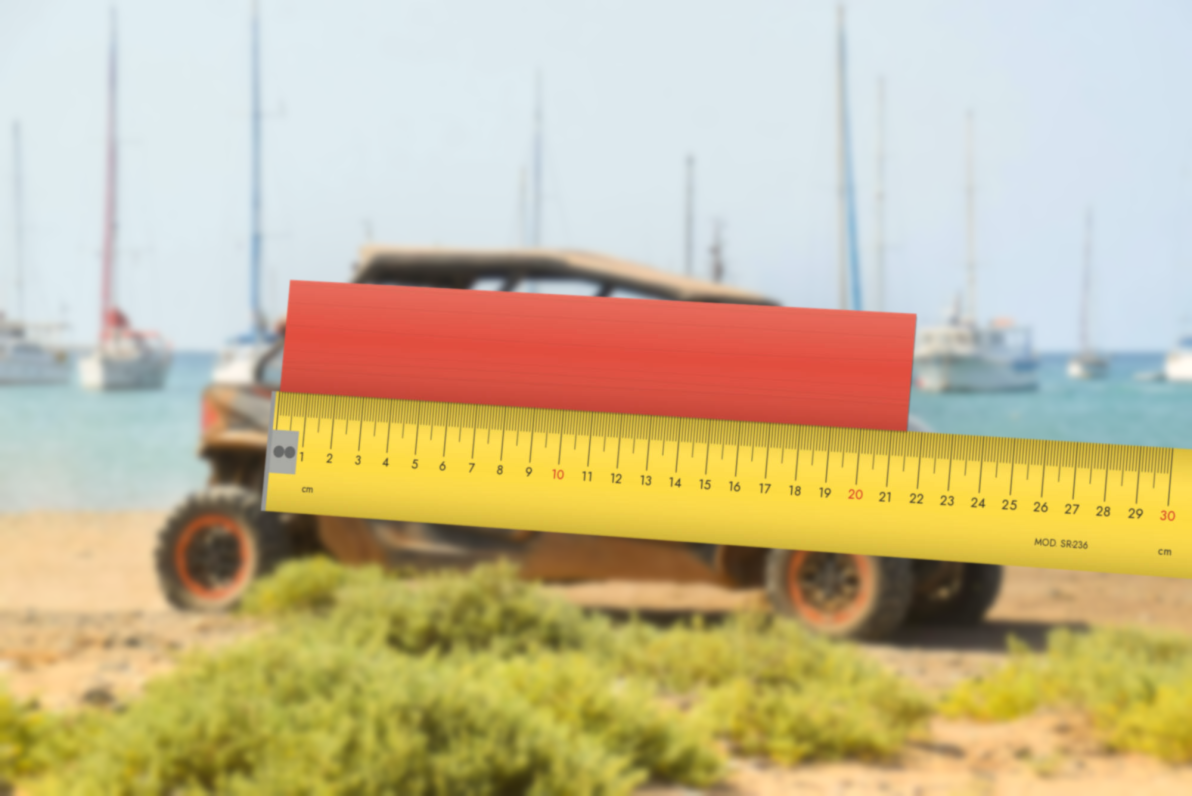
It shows 21.5 cm
